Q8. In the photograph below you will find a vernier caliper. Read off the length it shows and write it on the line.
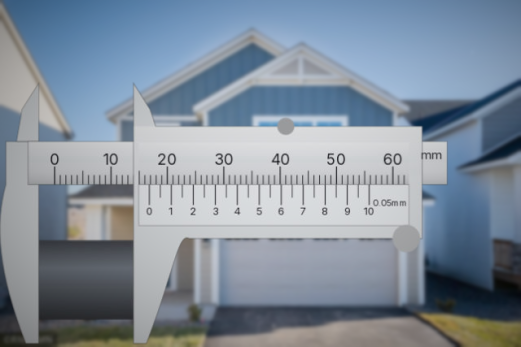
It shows 16.8 mm
